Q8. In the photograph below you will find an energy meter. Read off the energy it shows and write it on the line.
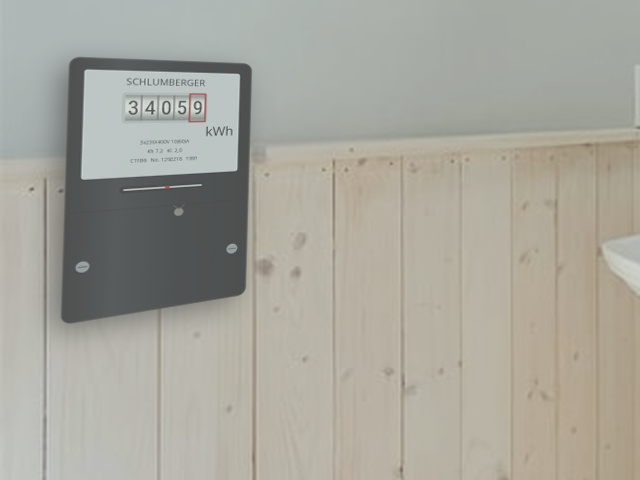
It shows 3405.9 kWh
